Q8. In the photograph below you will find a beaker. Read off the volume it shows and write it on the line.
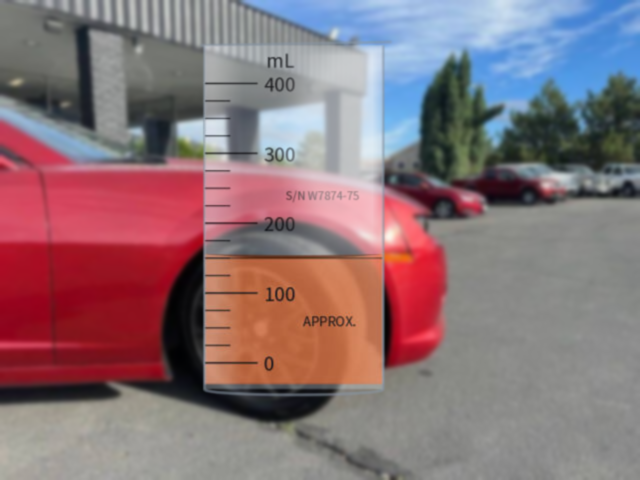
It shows 150 mL
